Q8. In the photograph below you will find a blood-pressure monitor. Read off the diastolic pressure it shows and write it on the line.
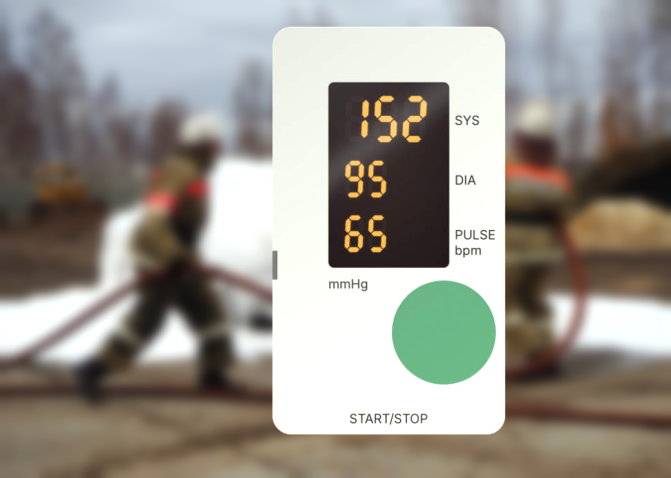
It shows 95 mmHg
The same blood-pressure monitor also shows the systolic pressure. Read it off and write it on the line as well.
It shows 152 mmHg
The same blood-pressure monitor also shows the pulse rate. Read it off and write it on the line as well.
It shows 65 bpm
